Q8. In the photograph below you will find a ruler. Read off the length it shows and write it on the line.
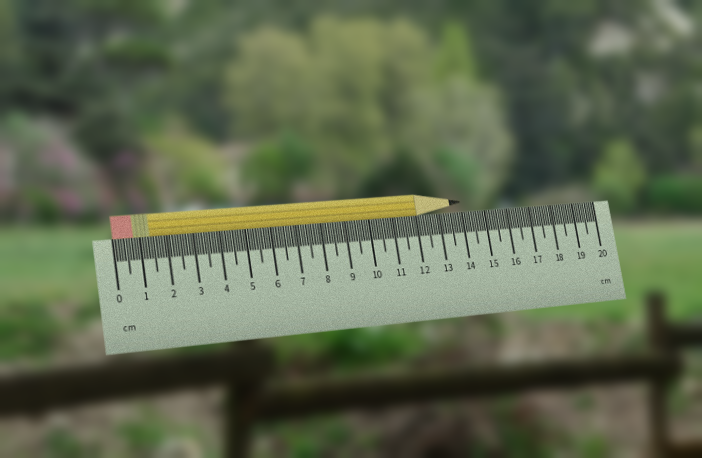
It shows 14 cm
